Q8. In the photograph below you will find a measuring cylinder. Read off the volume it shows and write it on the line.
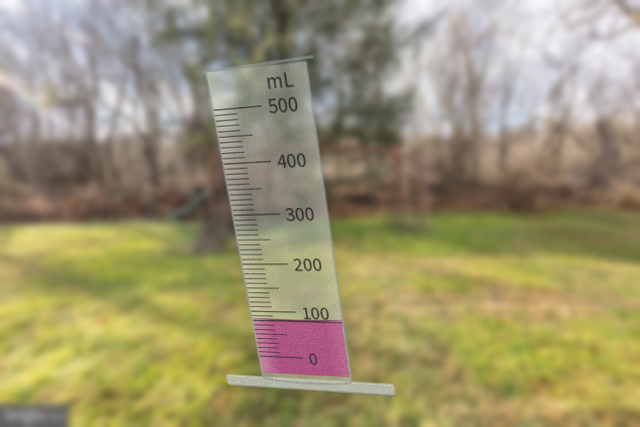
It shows 80 mL
